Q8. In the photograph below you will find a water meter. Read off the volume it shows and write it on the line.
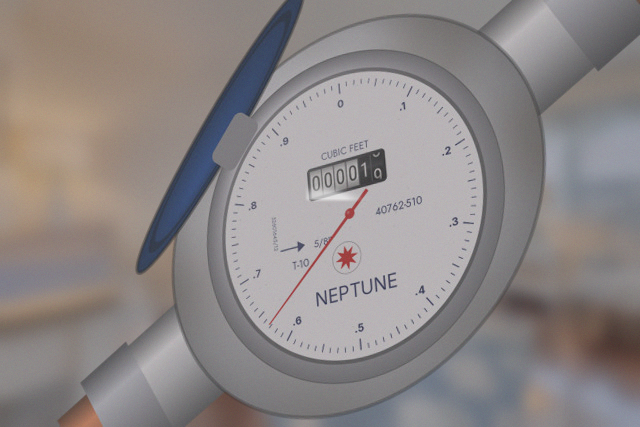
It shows 18.63 ft³
